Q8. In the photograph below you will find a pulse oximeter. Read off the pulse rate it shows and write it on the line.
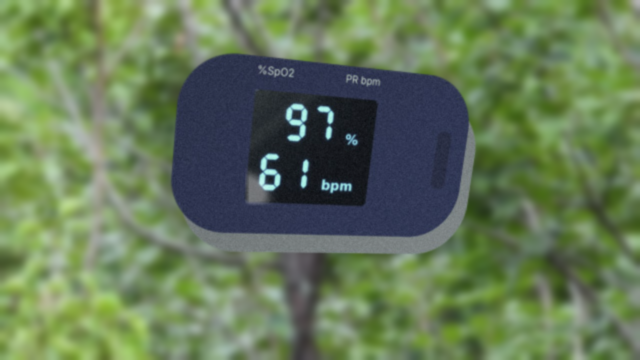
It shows 61 bpm
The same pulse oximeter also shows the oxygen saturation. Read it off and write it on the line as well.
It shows 97 %
